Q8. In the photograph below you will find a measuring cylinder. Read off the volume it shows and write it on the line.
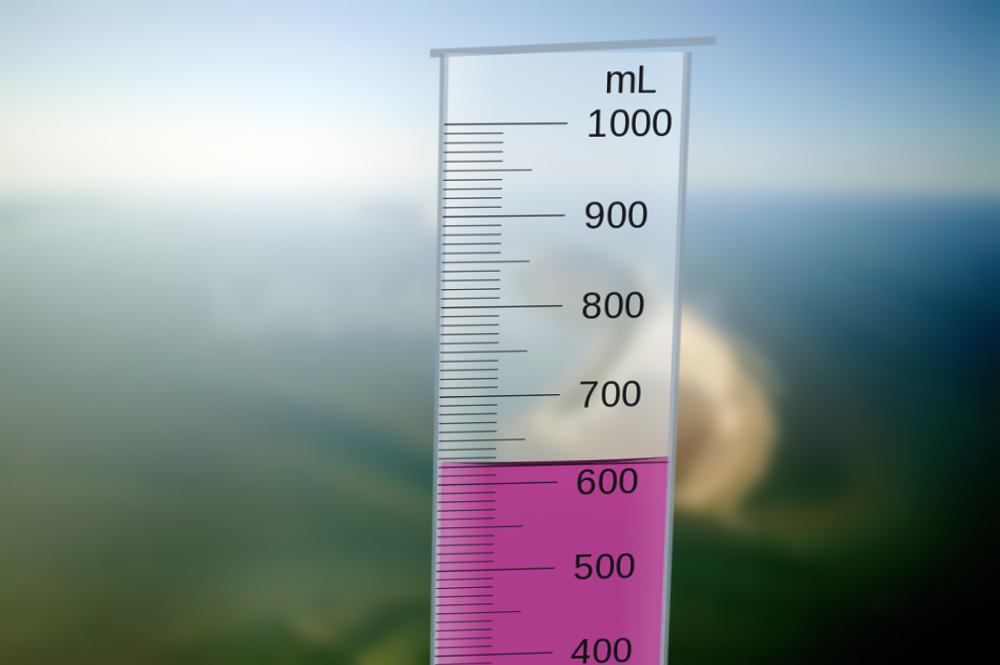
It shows 620 mL
